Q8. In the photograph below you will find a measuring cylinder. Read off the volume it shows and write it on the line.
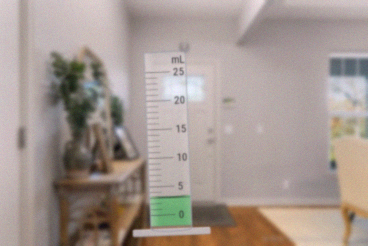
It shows 3 mL
